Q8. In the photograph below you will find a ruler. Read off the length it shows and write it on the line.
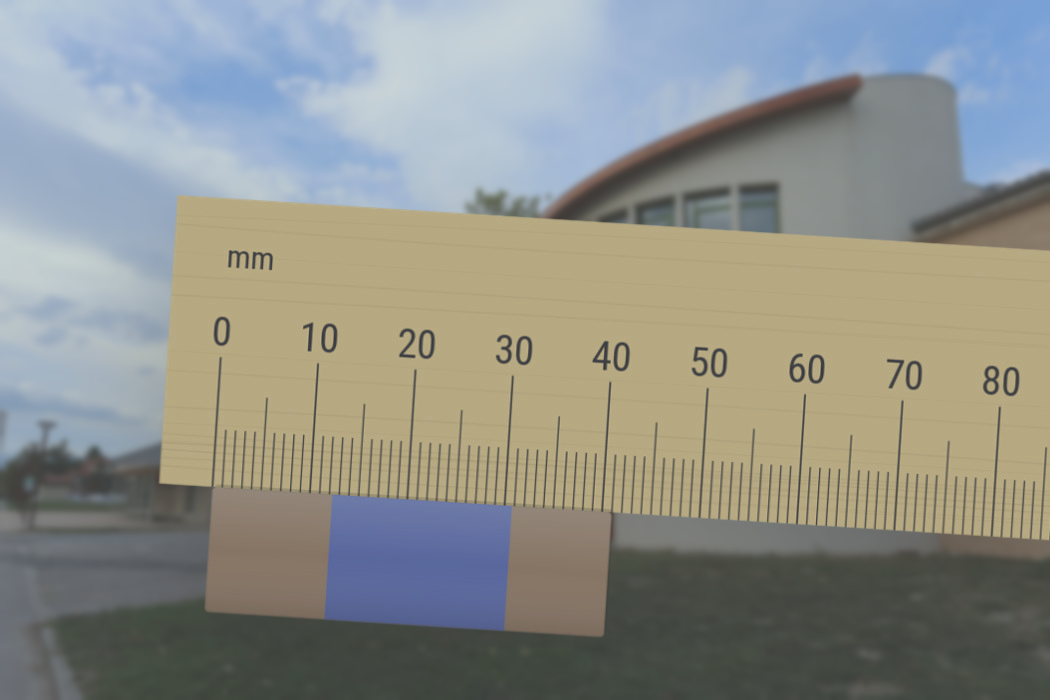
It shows 41 mm
